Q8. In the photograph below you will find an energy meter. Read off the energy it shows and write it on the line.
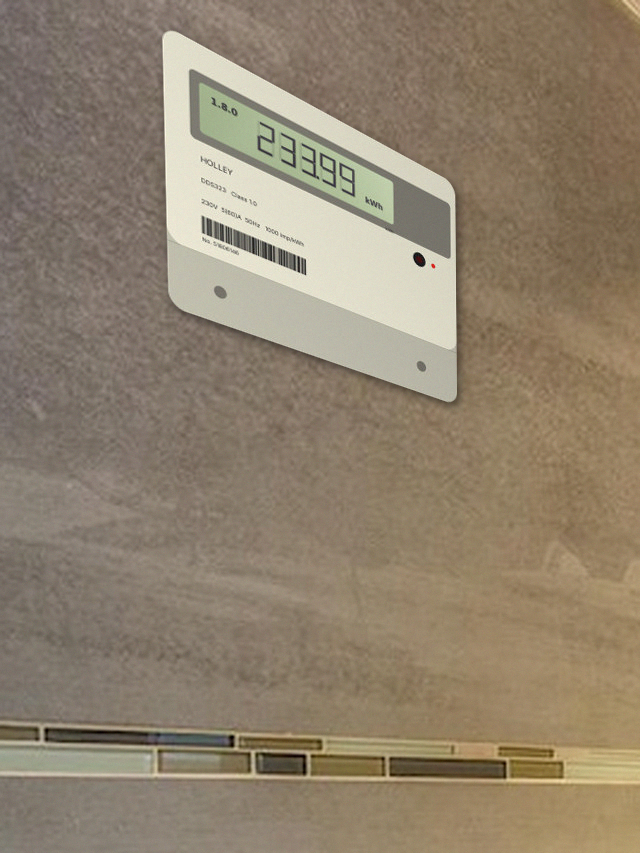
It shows 233.99 kWh
